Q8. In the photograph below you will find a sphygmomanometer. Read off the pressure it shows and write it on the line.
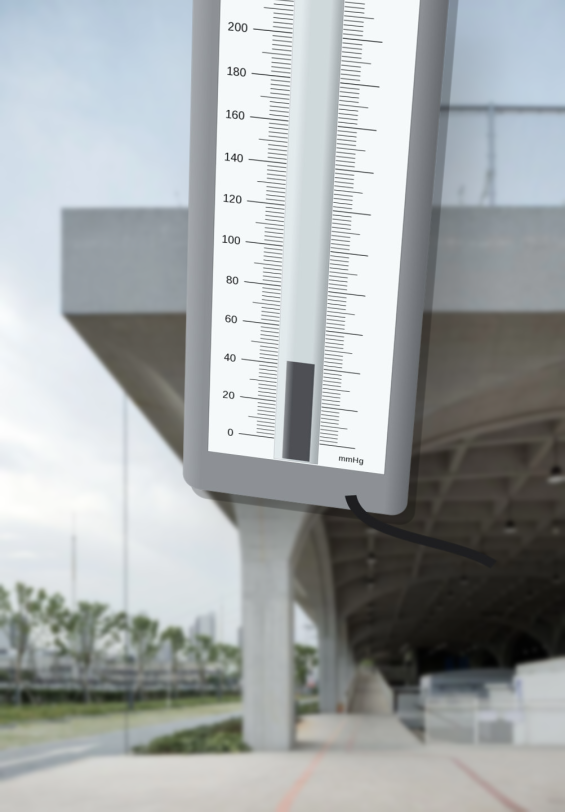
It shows 42 mmHg
